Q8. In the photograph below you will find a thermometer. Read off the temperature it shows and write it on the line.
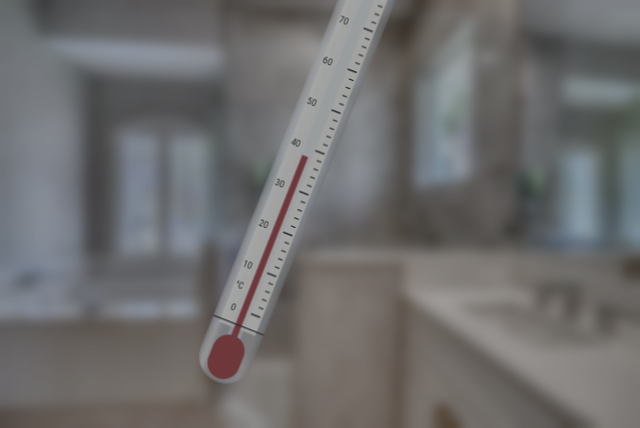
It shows 38 °C
